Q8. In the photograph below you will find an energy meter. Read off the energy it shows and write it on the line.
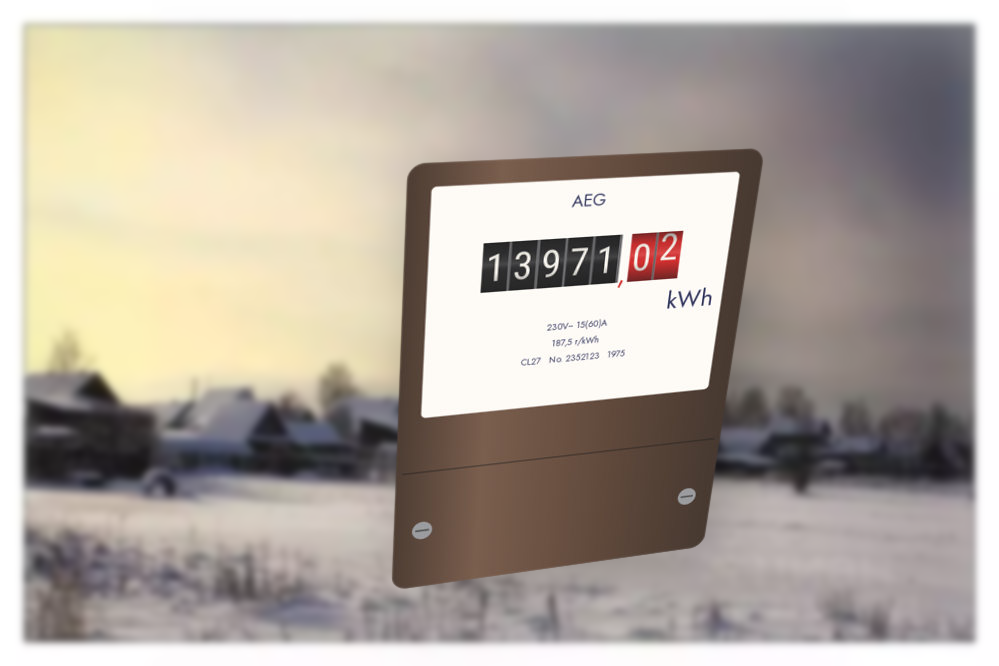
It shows 13971.02 kWh
